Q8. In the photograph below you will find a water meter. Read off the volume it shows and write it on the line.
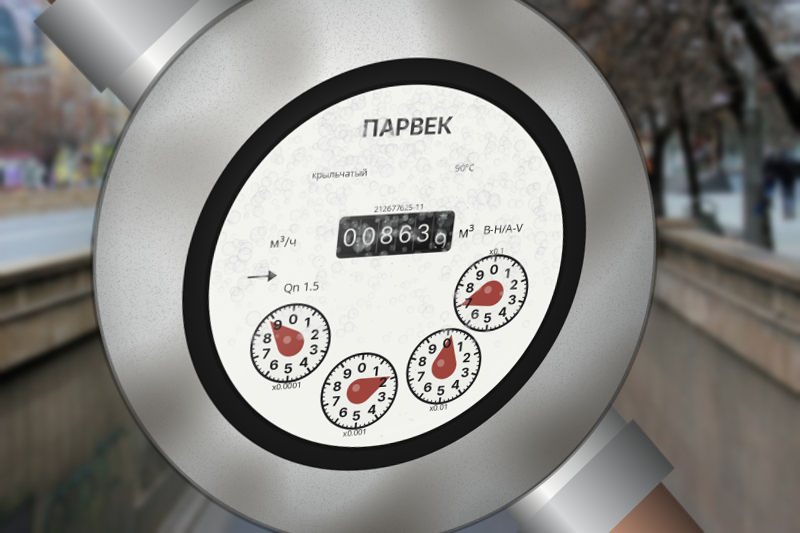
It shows 8638.7018 m³
